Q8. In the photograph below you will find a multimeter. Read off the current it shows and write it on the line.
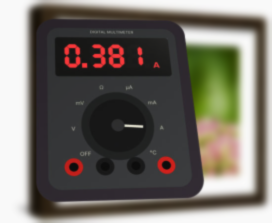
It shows 0.381 A
